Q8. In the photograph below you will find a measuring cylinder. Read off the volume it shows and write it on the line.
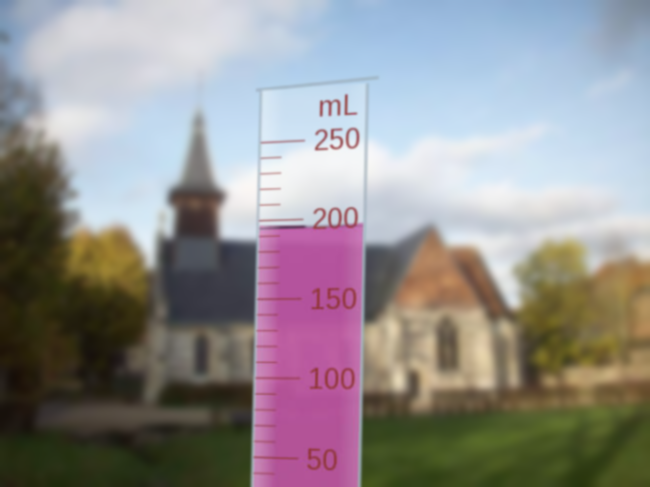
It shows 195 mL
